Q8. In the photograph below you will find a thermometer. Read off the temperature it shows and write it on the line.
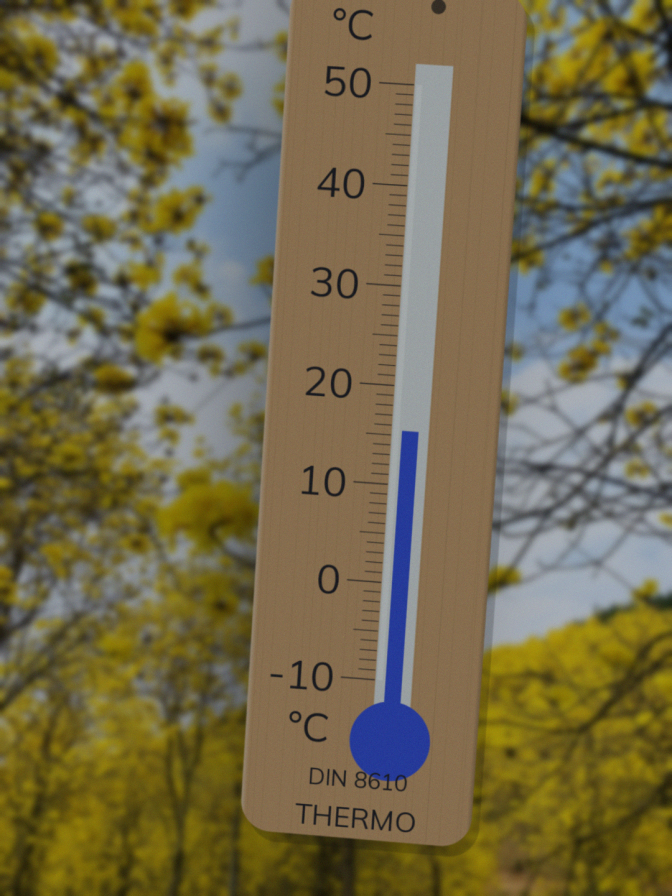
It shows 15.5 °C
